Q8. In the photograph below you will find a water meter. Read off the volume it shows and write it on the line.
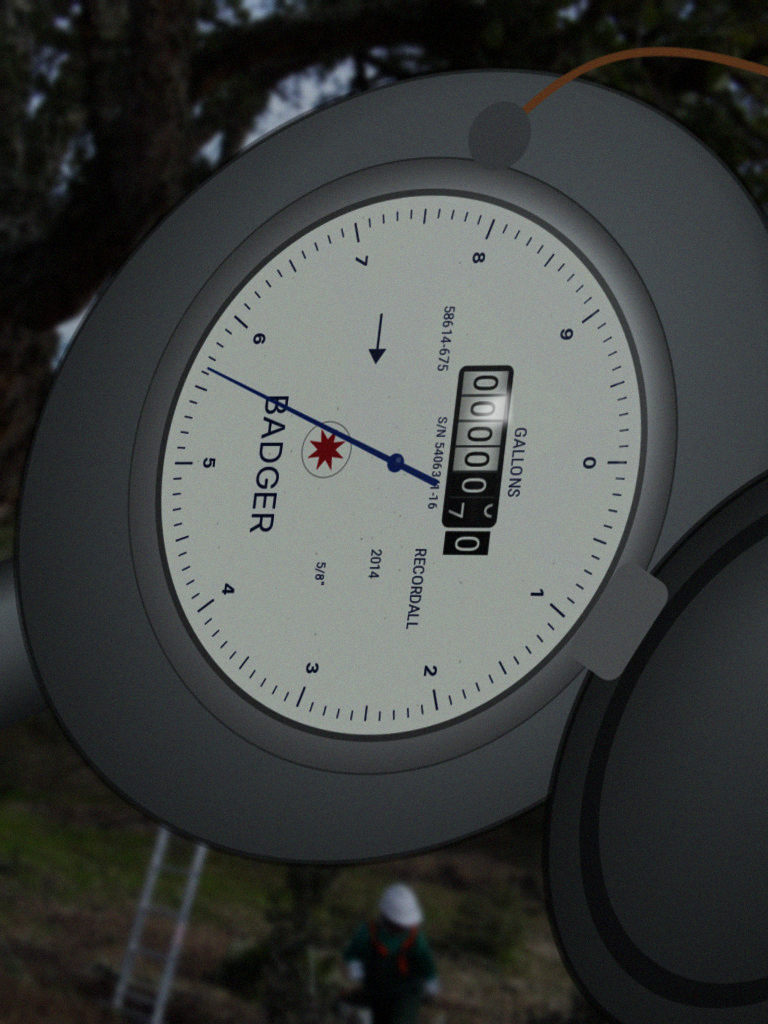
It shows 65.6 gal
